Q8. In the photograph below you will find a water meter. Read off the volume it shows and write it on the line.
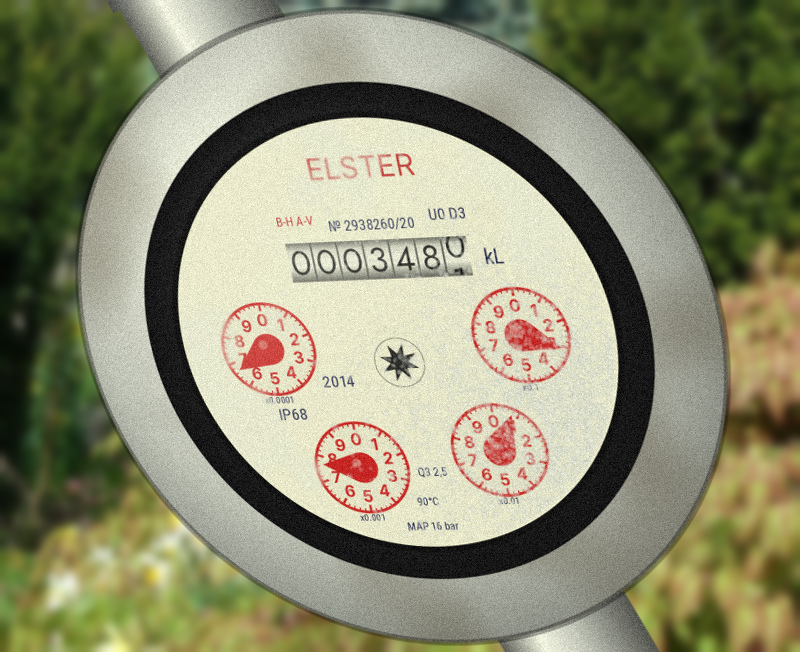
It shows 3480.3076 kL
